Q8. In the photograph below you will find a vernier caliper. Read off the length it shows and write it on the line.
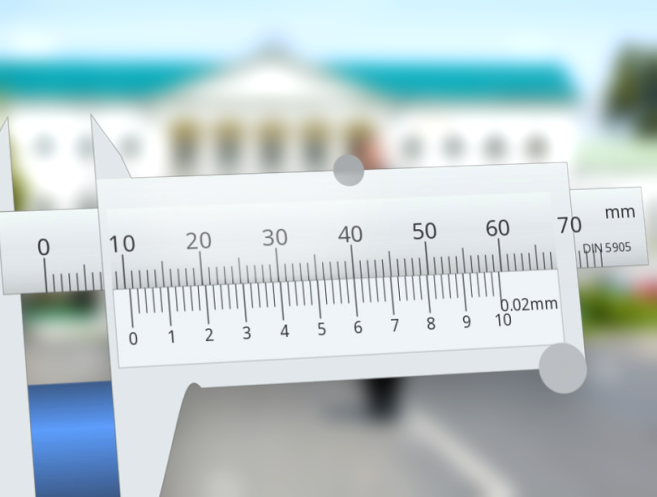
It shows 10.6 mm
